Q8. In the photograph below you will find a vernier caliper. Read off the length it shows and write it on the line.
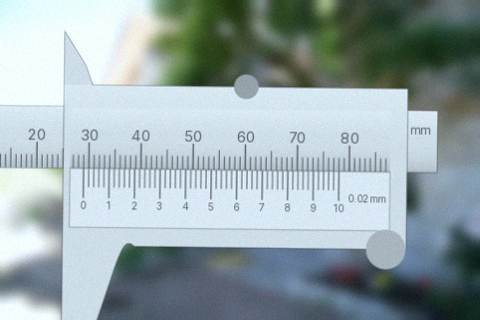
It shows 29.0 mm
